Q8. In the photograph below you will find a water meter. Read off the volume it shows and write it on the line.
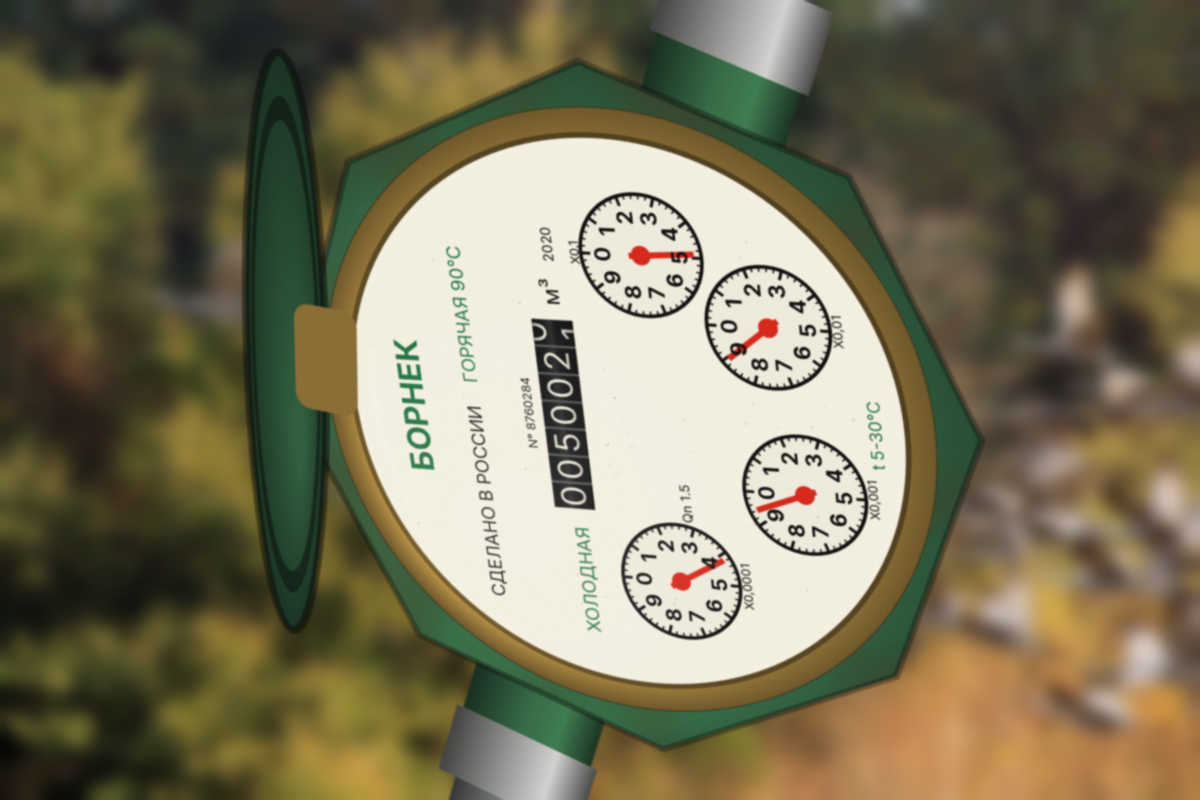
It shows 50020.4894 m³
